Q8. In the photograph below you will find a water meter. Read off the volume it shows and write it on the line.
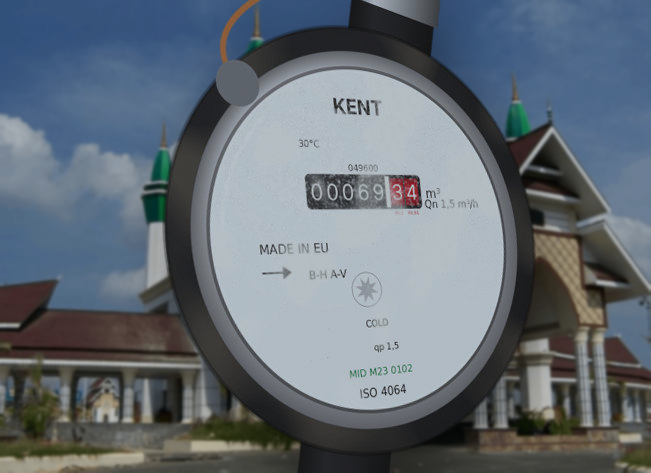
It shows 69.34 m³
